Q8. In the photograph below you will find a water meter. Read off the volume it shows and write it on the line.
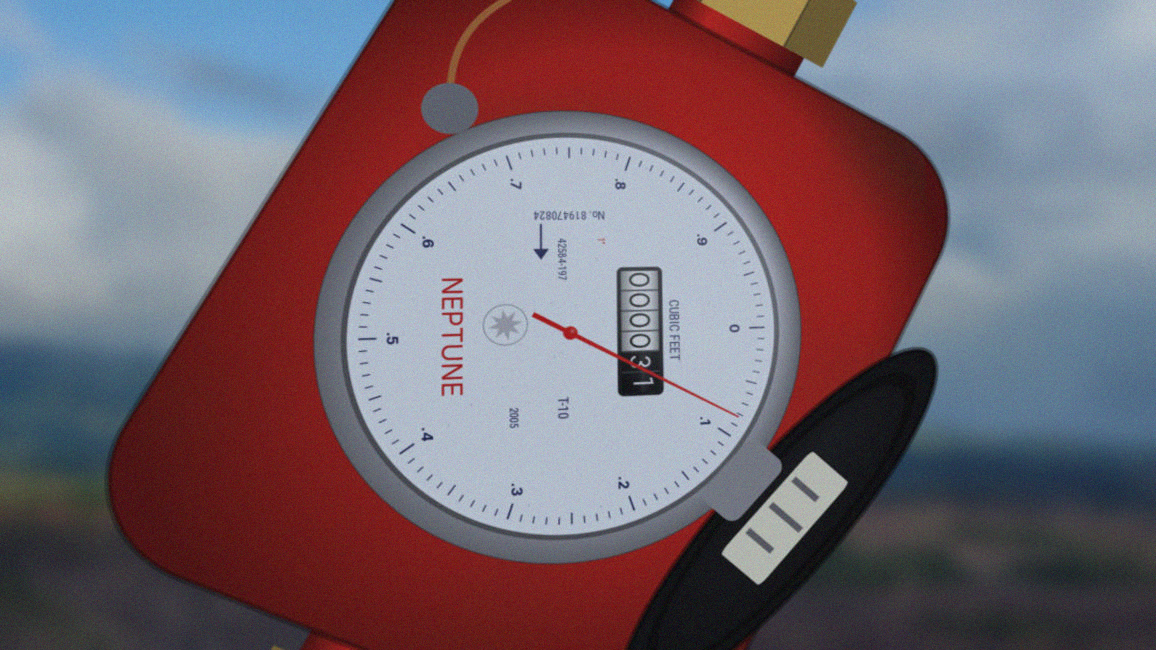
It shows 31.08 ft³
